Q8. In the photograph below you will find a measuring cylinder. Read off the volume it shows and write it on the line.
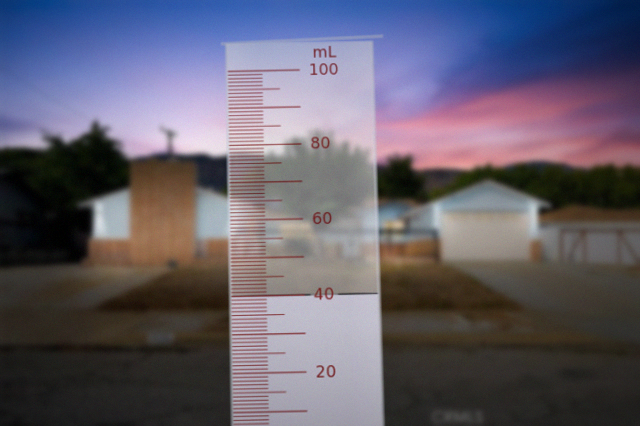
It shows 40 mL
